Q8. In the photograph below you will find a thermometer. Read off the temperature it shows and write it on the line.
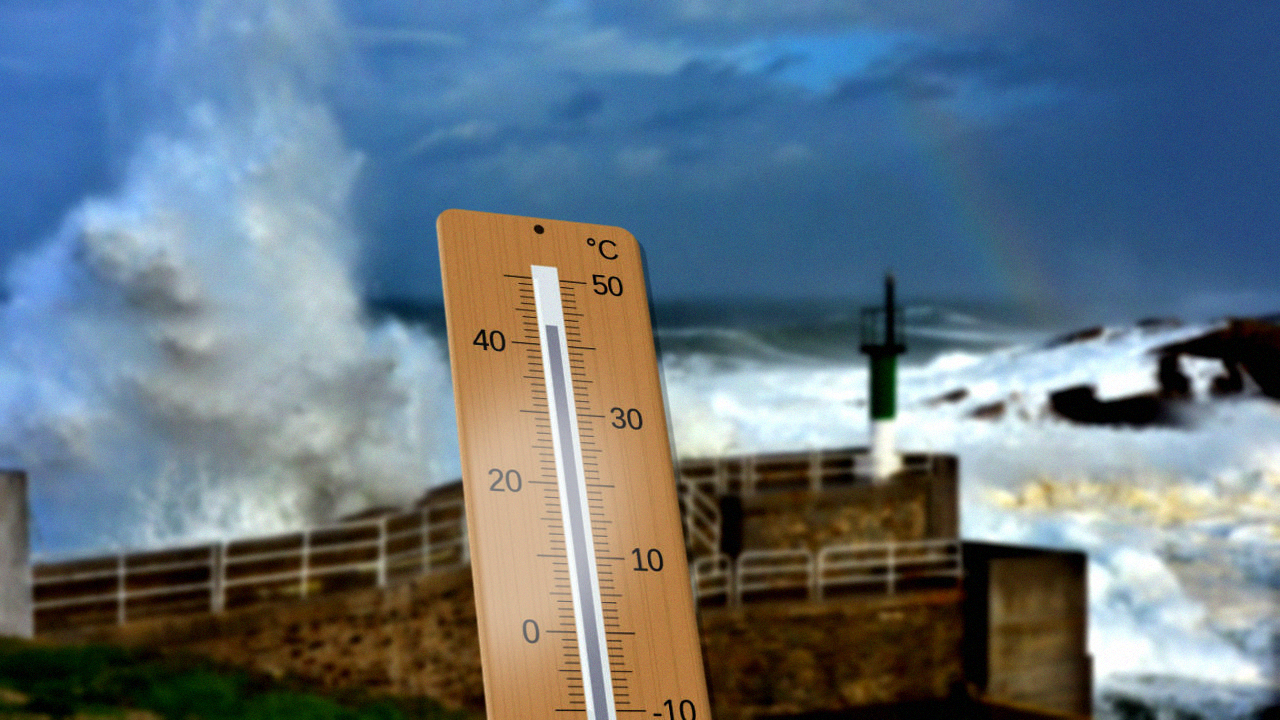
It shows 43 °C
